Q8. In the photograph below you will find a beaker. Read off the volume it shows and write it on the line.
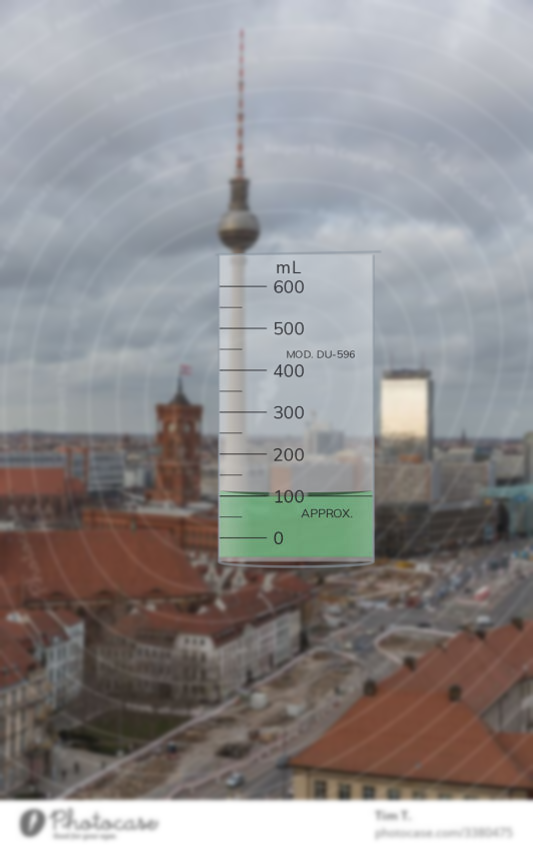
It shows 100 mL
